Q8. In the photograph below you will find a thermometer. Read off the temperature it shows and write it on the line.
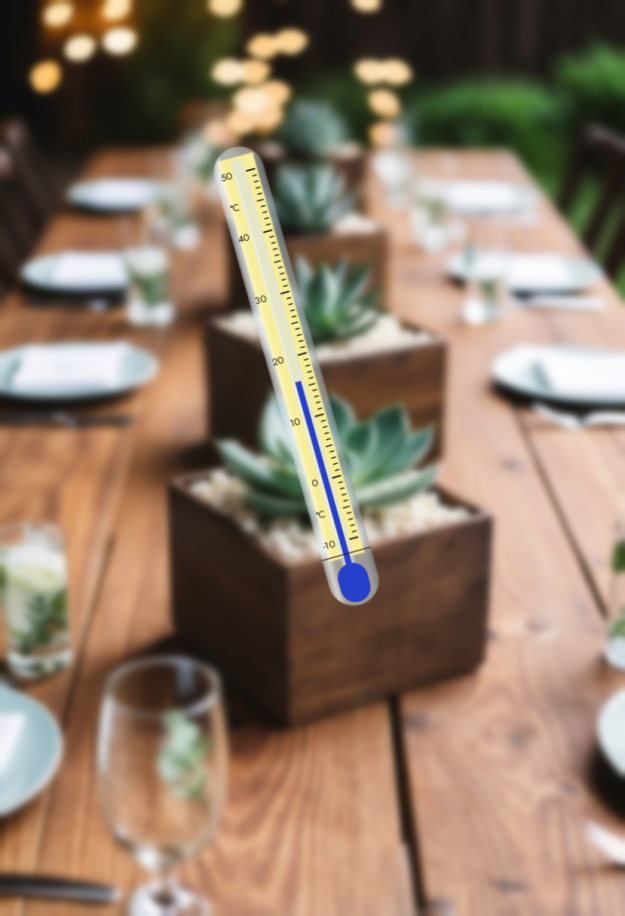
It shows 16 °C
